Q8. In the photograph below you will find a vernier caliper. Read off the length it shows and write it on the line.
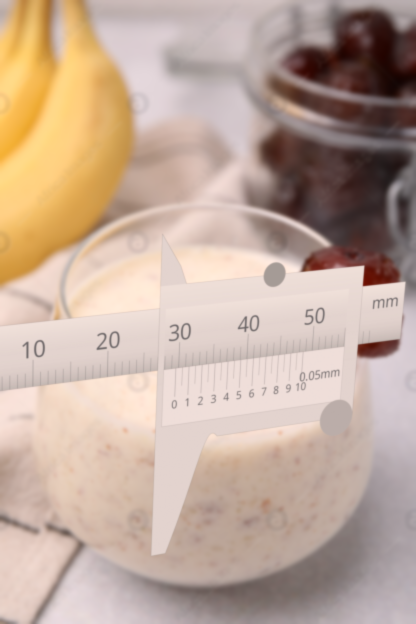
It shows 29.6 mm
